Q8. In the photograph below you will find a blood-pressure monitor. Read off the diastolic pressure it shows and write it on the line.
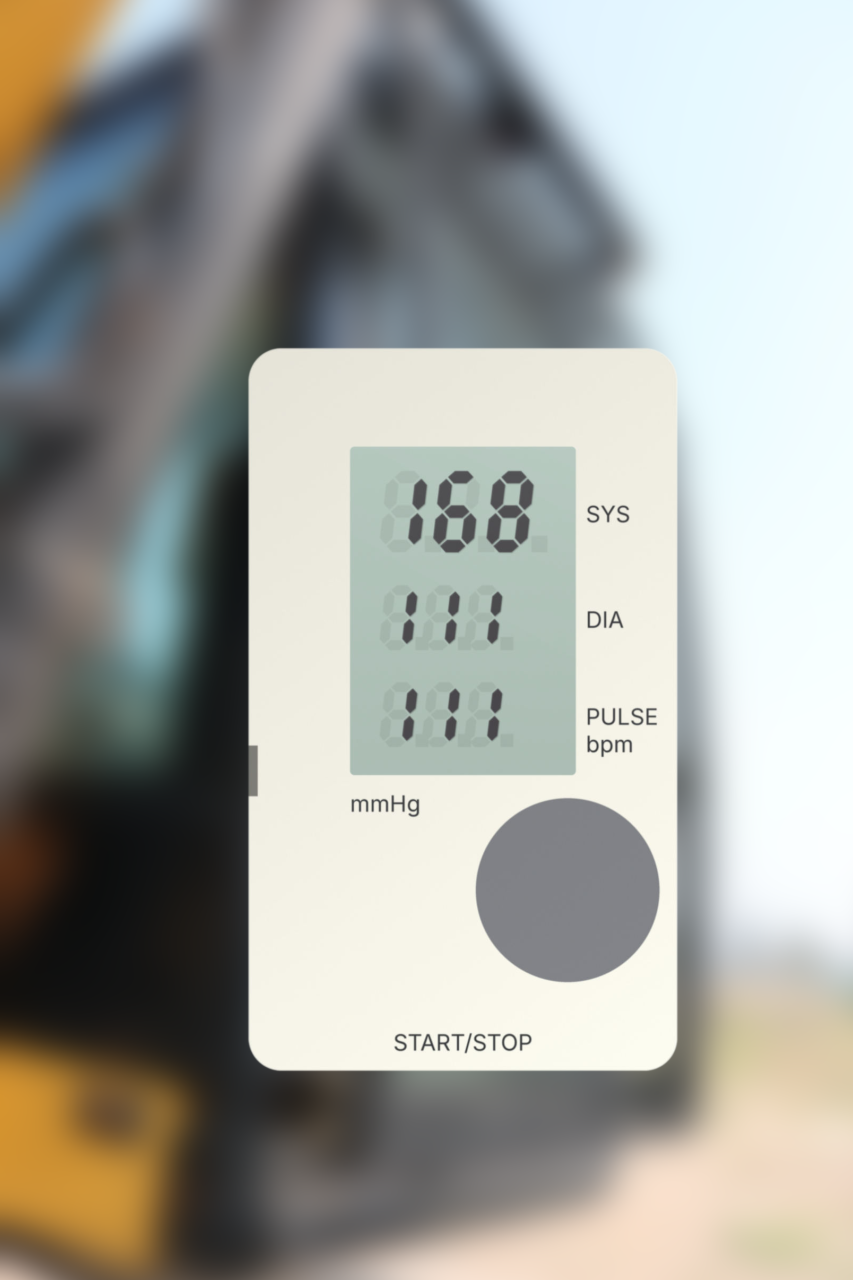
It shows 111 mmHg
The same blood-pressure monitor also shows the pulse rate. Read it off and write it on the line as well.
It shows 111 bpm
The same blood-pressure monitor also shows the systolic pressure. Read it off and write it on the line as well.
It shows 168 mmHg
